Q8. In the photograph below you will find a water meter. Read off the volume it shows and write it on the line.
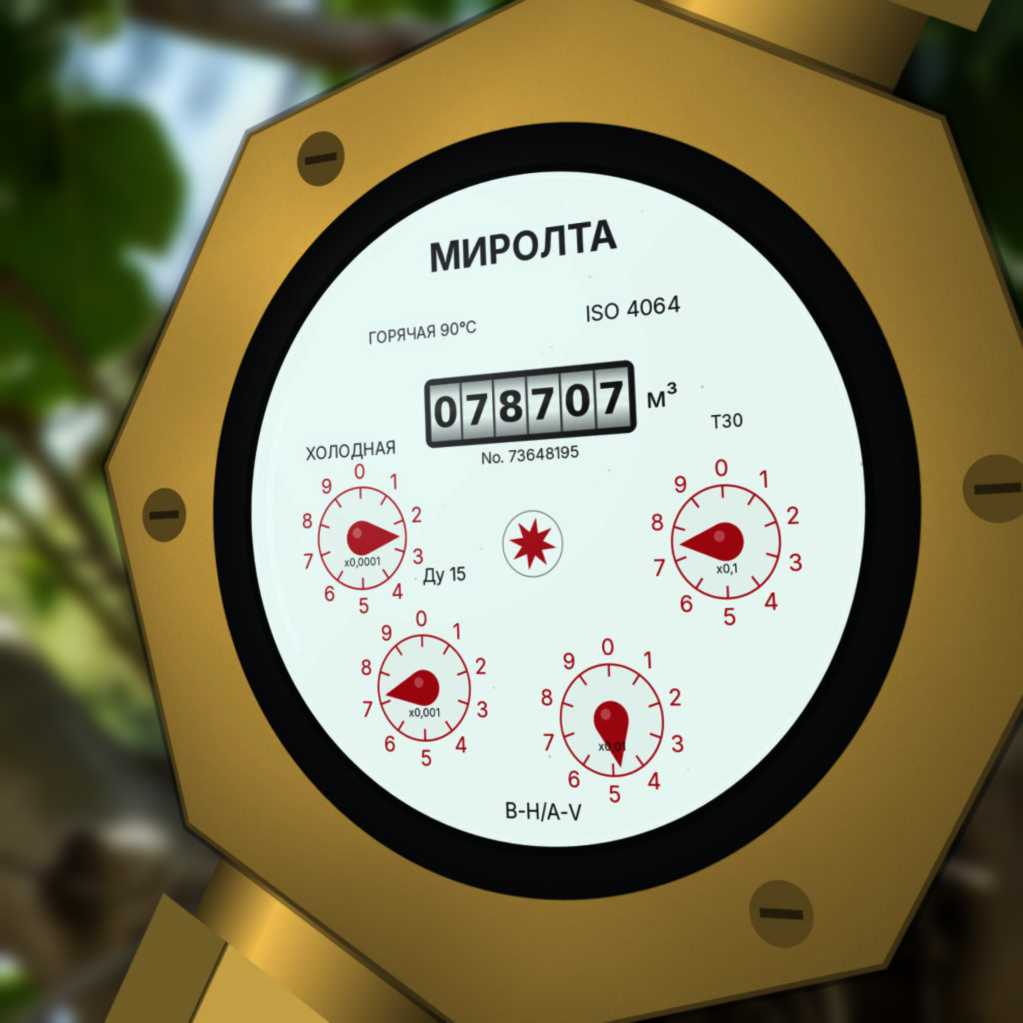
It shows 78707.7472 m³
